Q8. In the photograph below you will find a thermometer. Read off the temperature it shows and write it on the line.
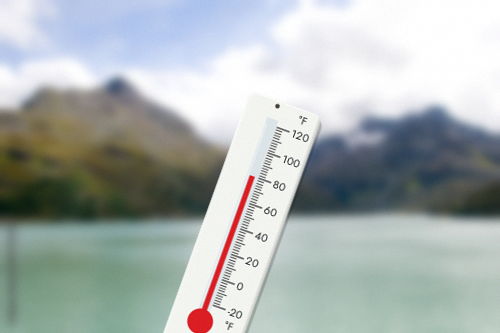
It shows 80 °F
